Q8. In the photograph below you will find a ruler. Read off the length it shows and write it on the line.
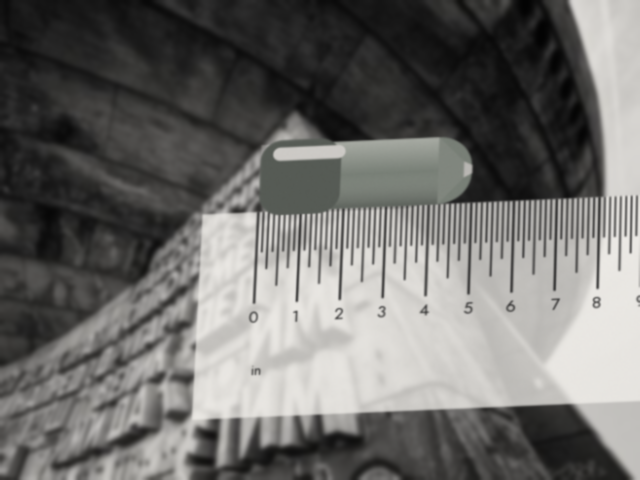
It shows 5 in
